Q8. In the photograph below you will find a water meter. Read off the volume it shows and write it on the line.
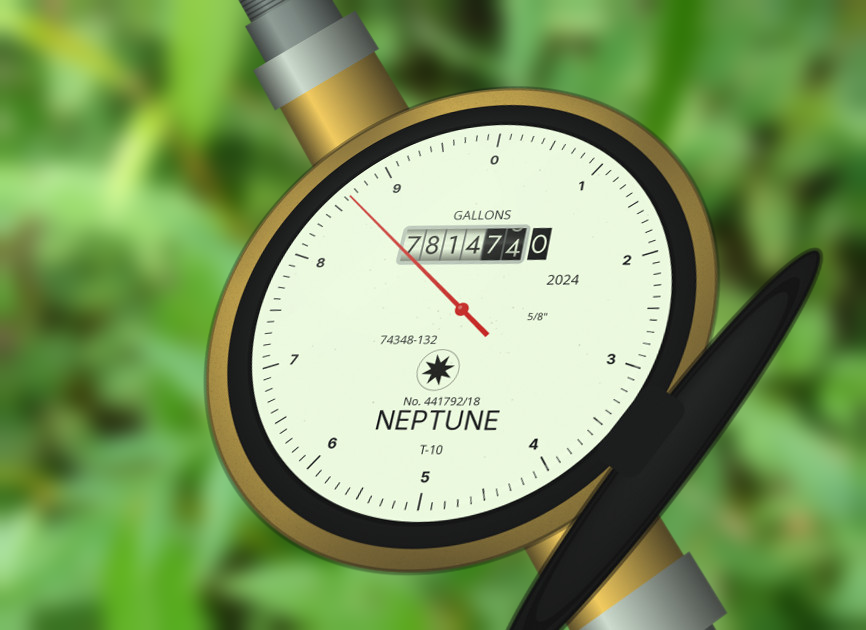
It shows 7814738.6 gal
